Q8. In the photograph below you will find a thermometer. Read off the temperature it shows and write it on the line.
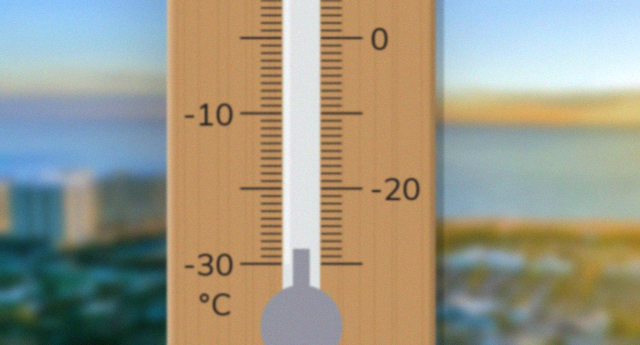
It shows -28 °C
